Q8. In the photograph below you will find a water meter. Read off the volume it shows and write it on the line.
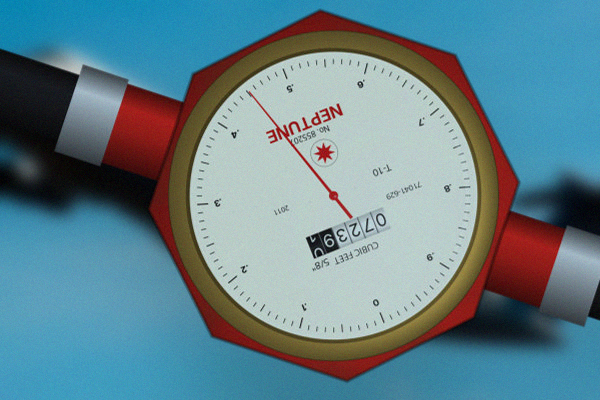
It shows 72390.45 ft³
